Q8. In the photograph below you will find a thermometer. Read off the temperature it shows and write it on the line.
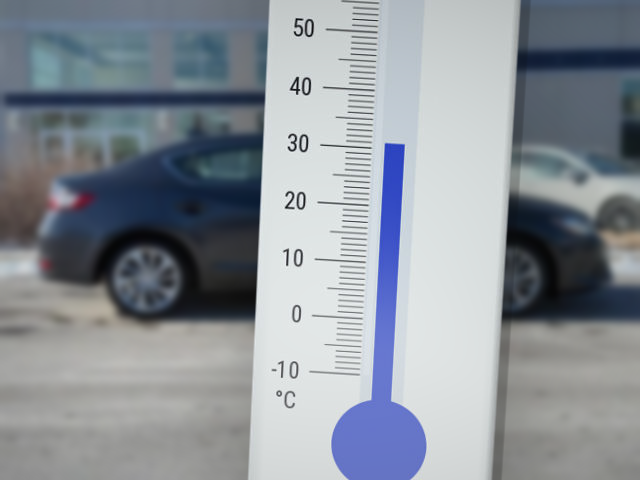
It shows 31 °C
